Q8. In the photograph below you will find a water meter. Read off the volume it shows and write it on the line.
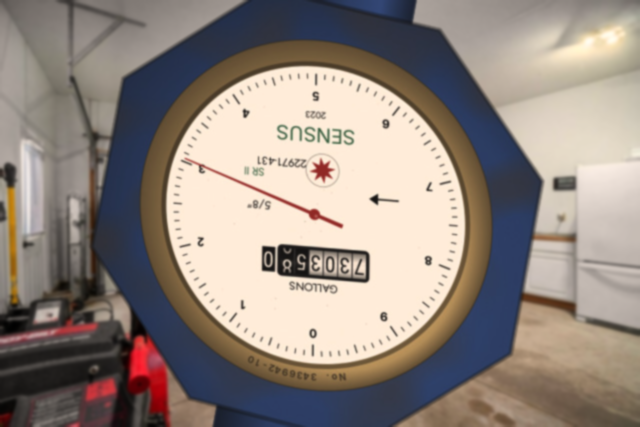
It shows 7303583.0 gal
